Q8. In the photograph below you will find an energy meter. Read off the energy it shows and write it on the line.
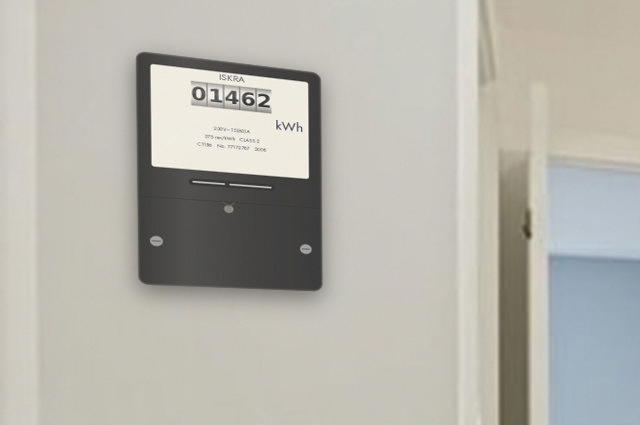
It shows 1462 kWh
